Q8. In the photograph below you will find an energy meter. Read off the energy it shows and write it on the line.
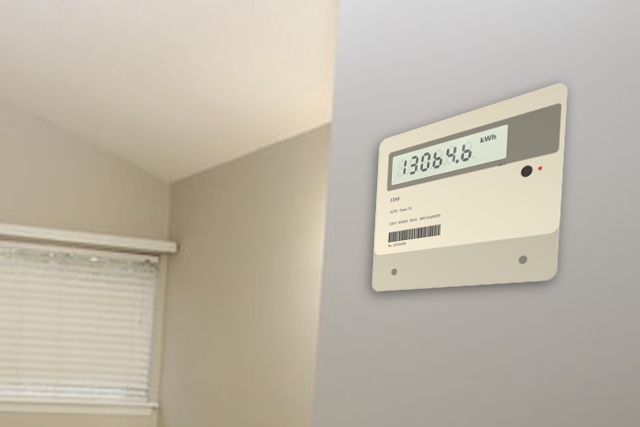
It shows 13064.6 kWh
